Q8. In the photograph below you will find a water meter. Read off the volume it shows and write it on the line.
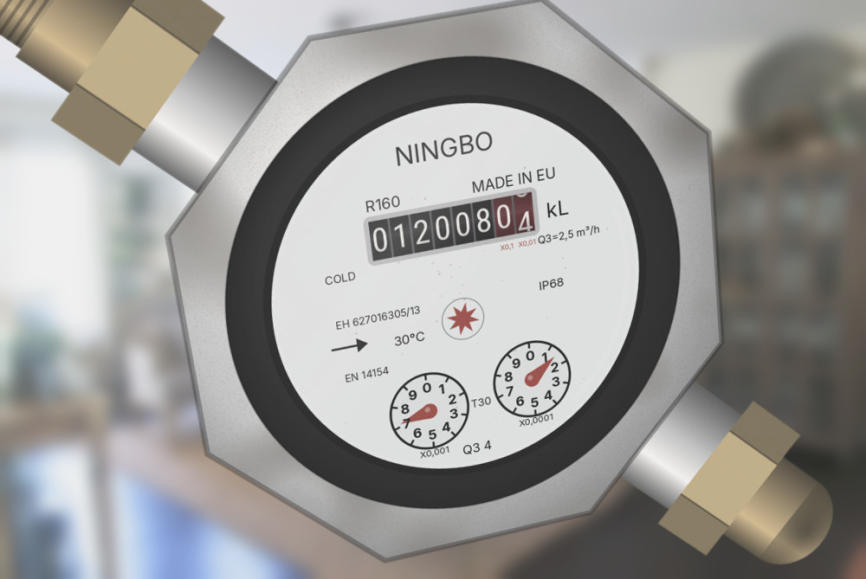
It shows 12008.0371 kL
